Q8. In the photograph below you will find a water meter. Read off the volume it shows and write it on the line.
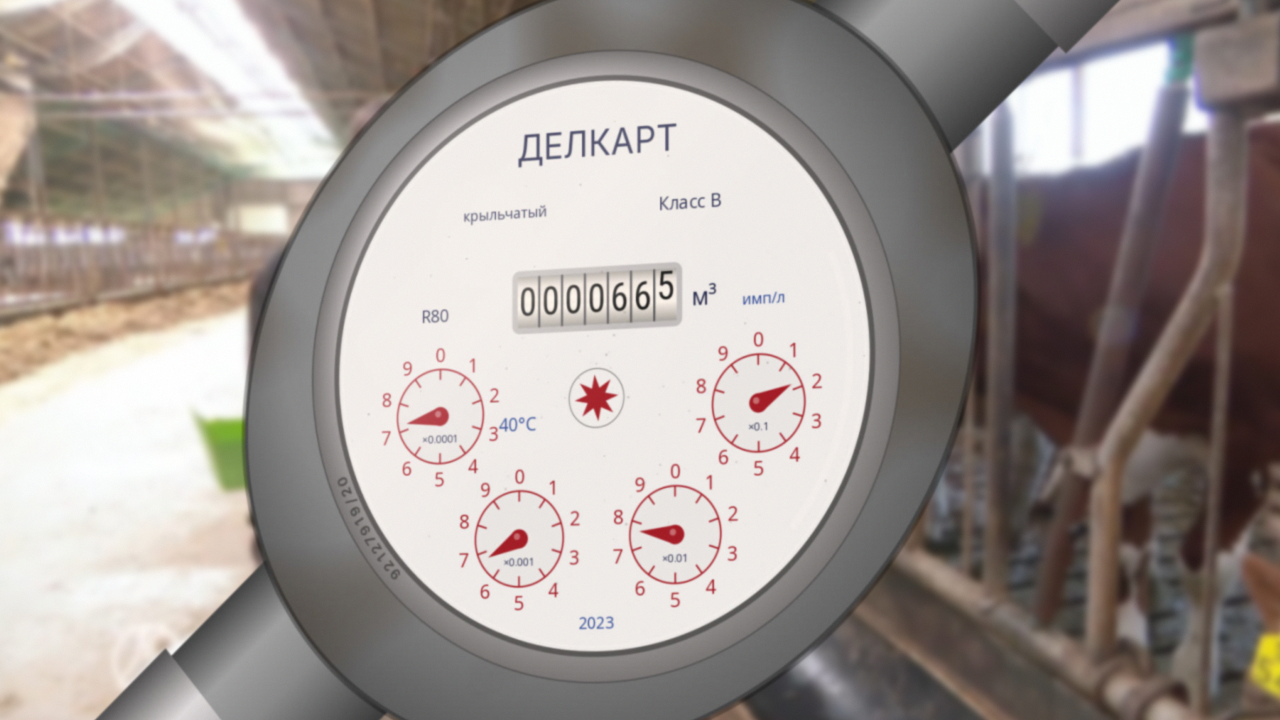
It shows 665.1767 m³
